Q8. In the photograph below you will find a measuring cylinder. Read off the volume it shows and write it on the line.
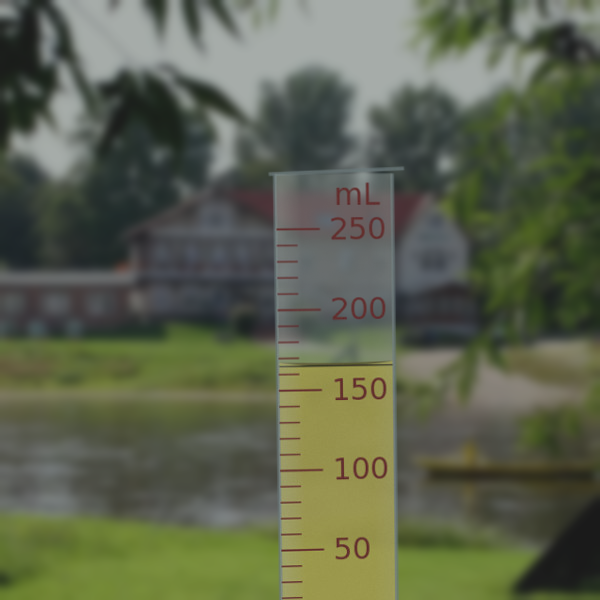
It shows 165 mL
